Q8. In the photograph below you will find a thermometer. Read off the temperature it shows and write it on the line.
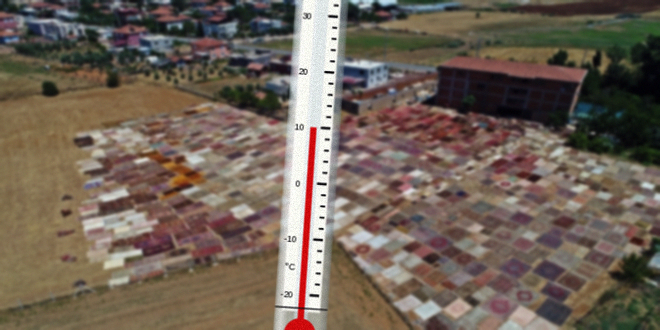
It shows 10 °C
